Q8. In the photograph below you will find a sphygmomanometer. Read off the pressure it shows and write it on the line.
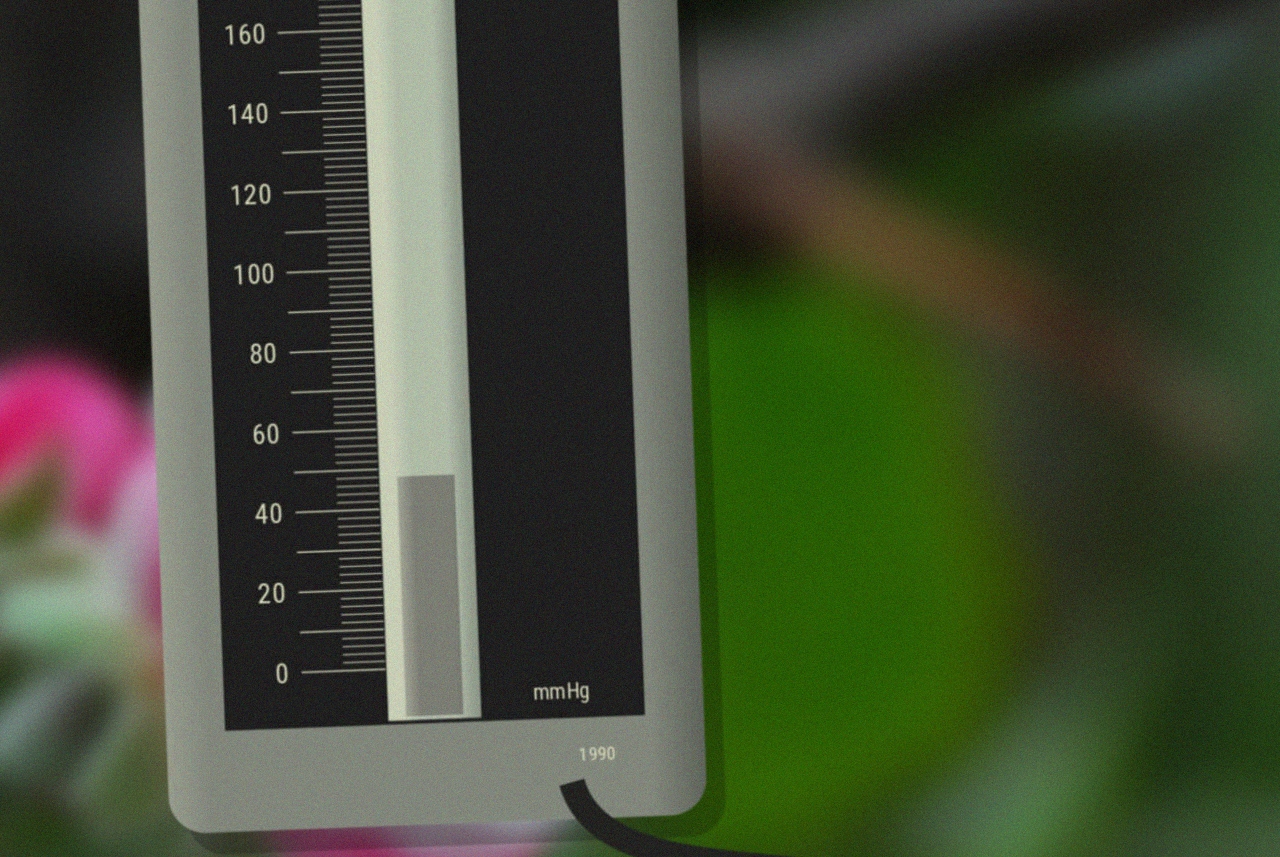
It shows 48 mmHg
